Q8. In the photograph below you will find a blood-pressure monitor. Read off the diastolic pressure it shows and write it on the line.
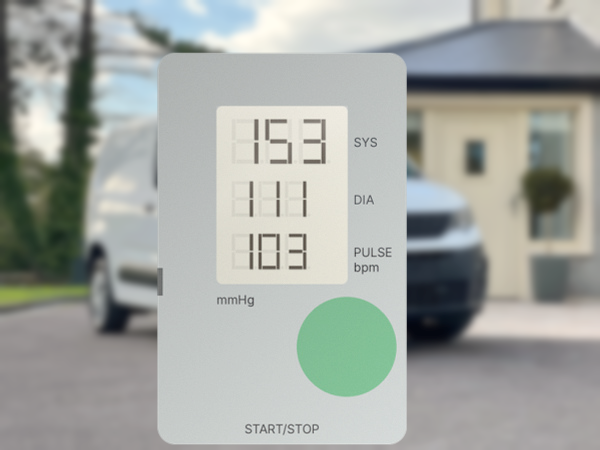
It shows 111 mmHg
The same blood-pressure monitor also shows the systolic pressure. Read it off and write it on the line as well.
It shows 153 mmHg
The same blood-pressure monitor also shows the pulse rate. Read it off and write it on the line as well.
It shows 103 bpm
